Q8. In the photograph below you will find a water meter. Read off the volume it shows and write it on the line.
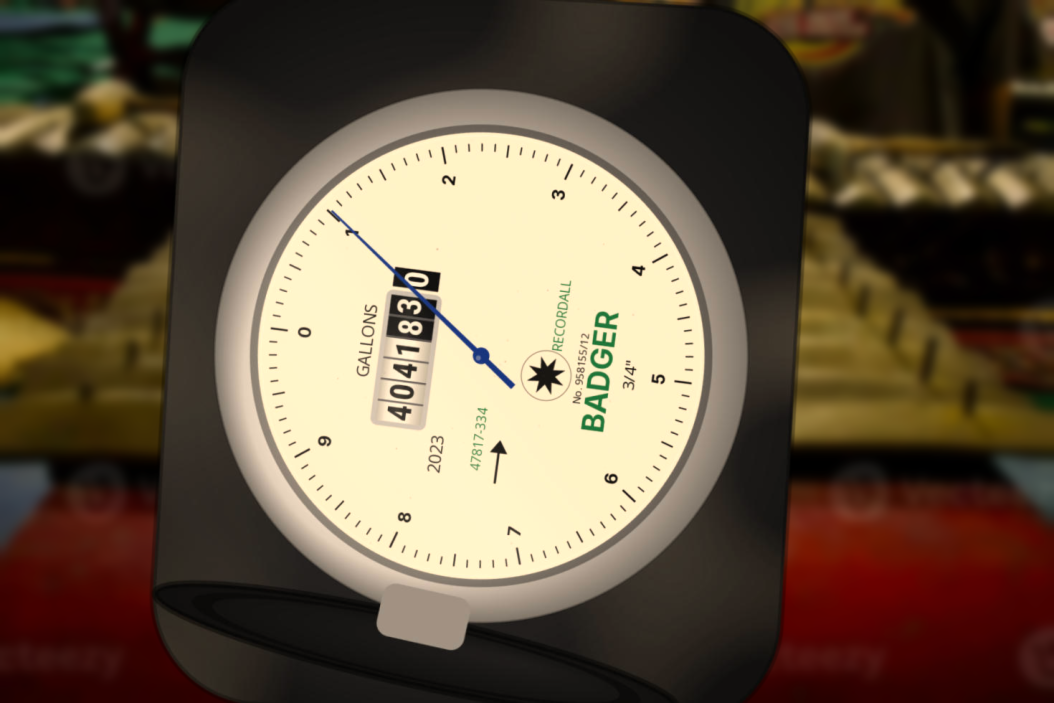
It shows 4041831.0 gal
